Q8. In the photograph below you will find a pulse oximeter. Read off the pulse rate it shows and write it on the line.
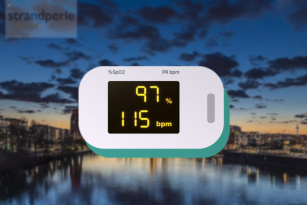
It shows 115 bpm
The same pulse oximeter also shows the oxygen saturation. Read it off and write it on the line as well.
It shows 97 %
